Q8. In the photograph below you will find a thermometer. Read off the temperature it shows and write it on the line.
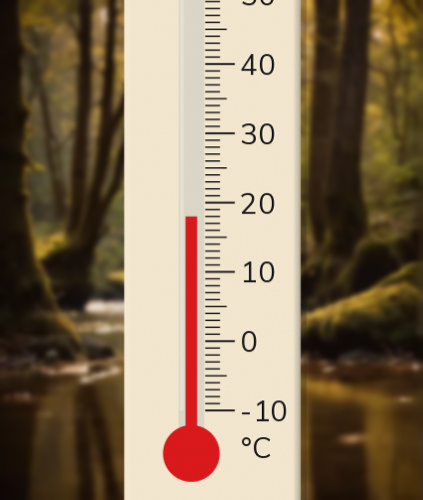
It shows 18 °C
